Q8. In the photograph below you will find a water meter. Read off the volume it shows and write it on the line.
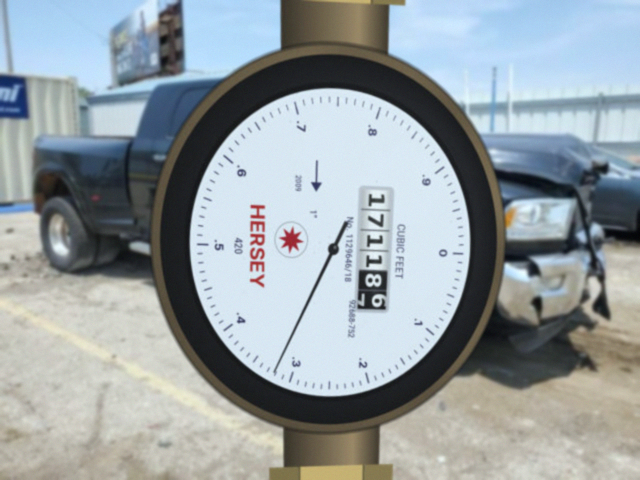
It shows 171186.32 ft³
